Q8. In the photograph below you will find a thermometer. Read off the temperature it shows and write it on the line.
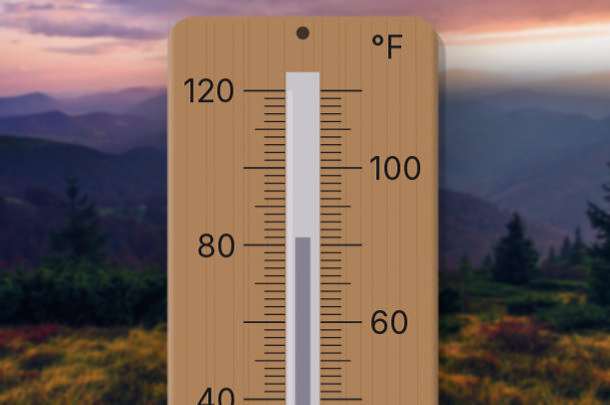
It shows 82 °F
